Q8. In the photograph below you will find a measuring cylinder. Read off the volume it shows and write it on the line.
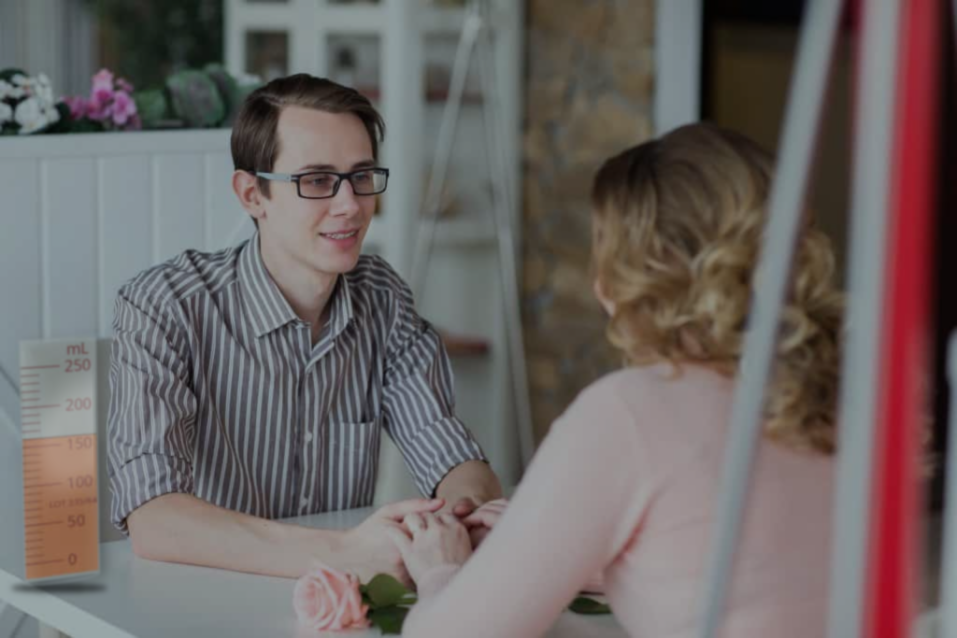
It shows 160 mL
